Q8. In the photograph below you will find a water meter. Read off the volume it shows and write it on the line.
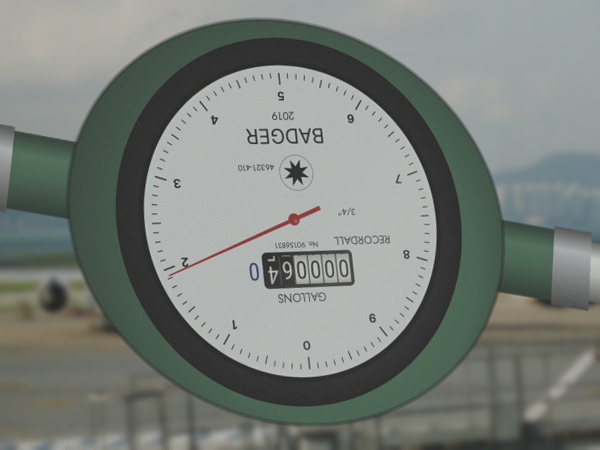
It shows 641.9 gal
